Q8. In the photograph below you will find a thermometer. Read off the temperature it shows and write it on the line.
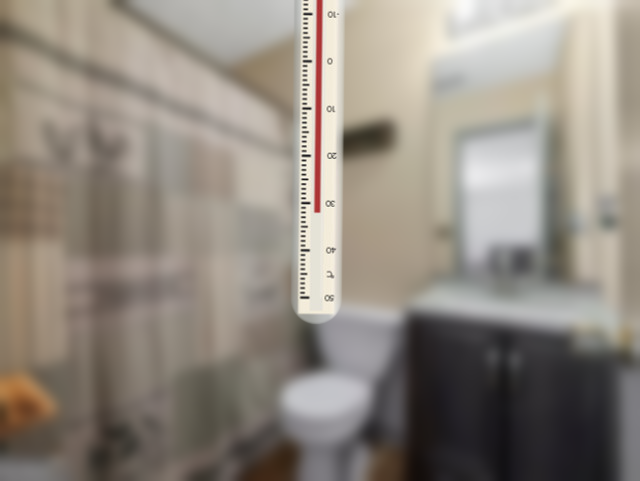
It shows 32 °C
